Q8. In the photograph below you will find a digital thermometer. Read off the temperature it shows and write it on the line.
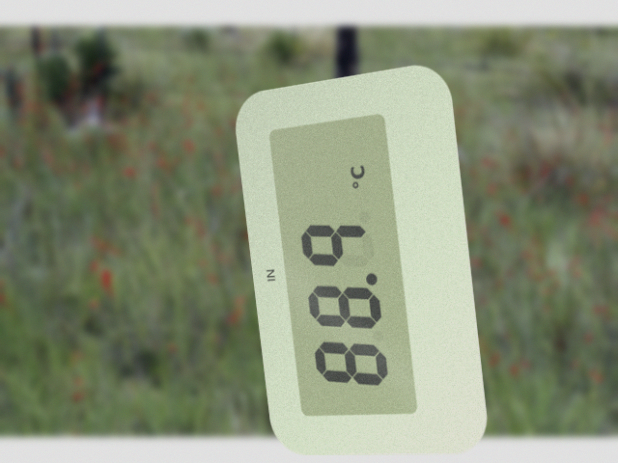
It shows 88.9 °C
